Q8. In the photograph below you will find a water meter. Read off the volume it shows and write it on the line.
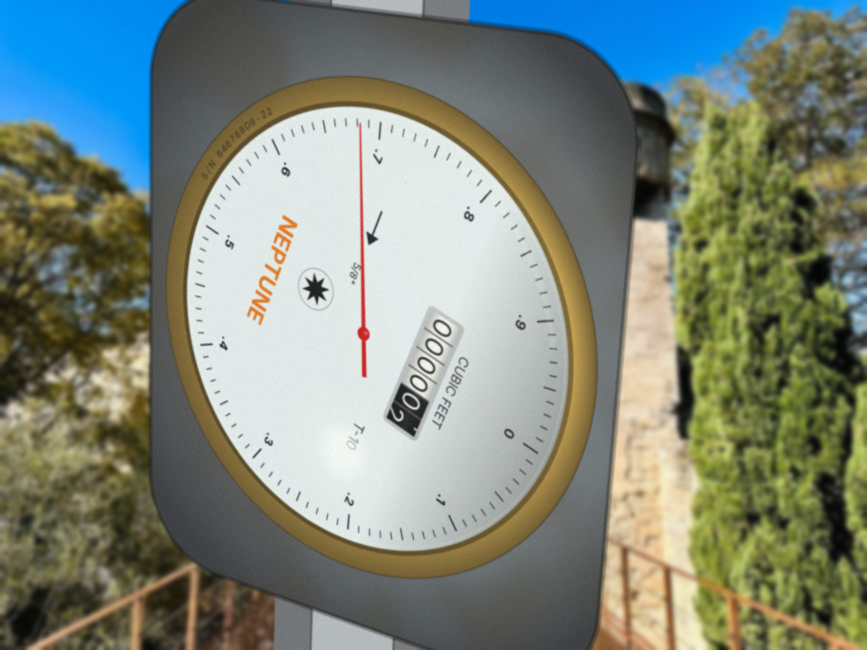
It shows 1.68 ft³
